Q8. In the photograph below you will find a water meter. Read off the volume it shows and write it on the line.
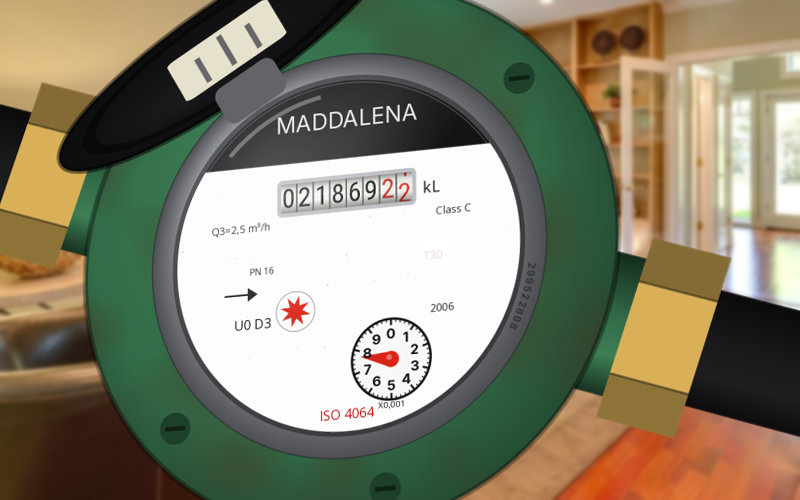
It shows 21869.217 kL
